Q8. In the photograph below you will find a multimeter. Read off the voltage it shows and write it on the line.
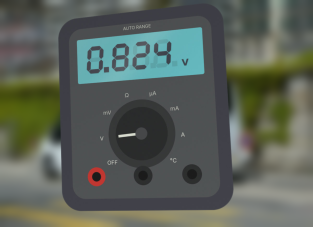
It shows 0.824 V
